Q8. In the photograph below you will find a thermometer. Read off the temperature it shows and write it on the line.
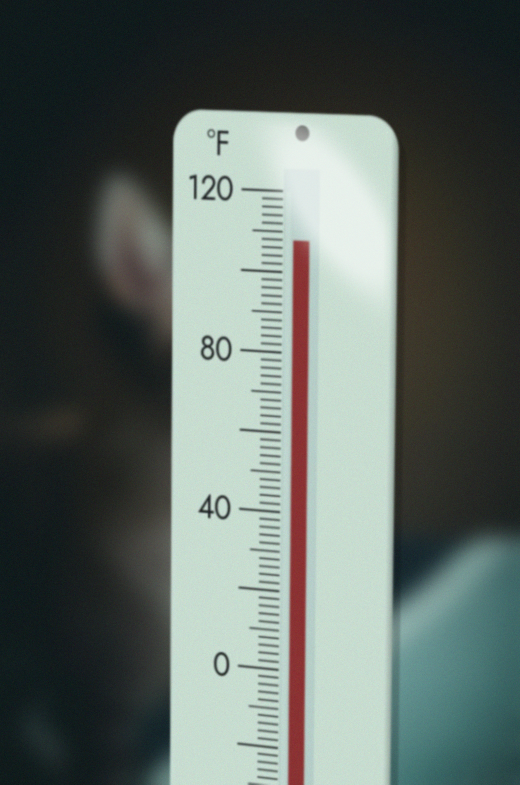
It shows 108 °F
